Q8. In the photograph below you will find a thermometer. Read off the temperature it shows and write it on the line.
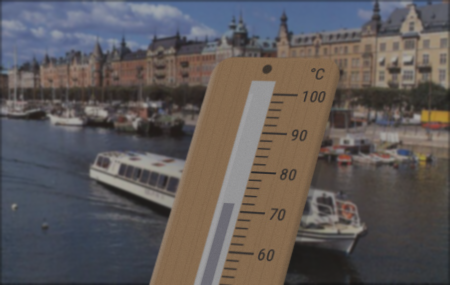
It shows 72 °C
